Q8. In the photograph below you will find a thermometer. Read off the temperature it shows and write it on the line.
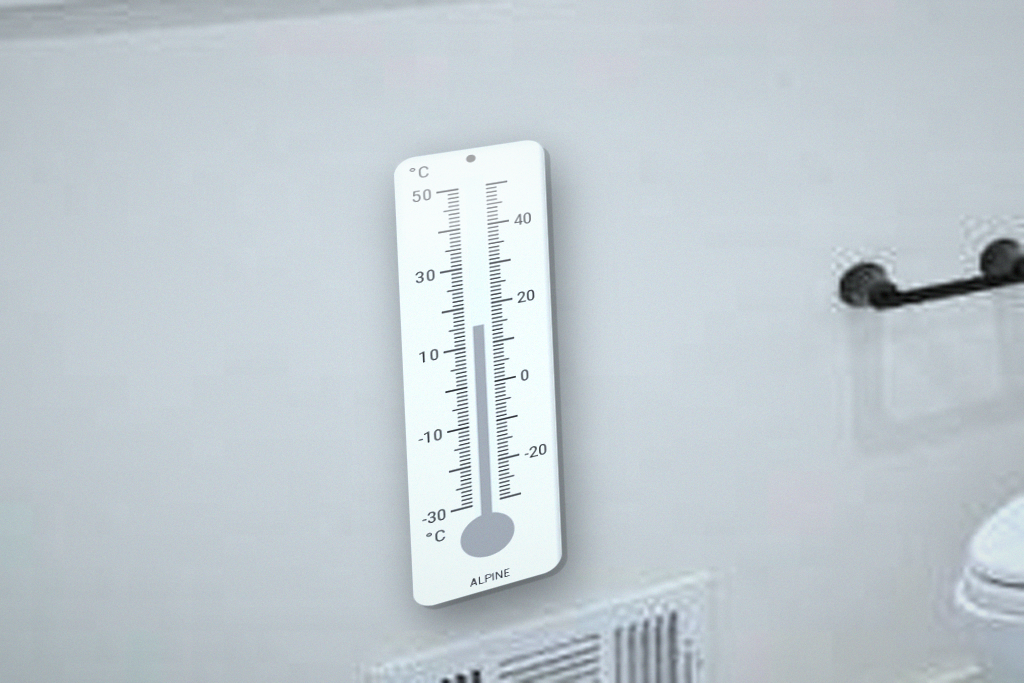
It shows 15 °C
